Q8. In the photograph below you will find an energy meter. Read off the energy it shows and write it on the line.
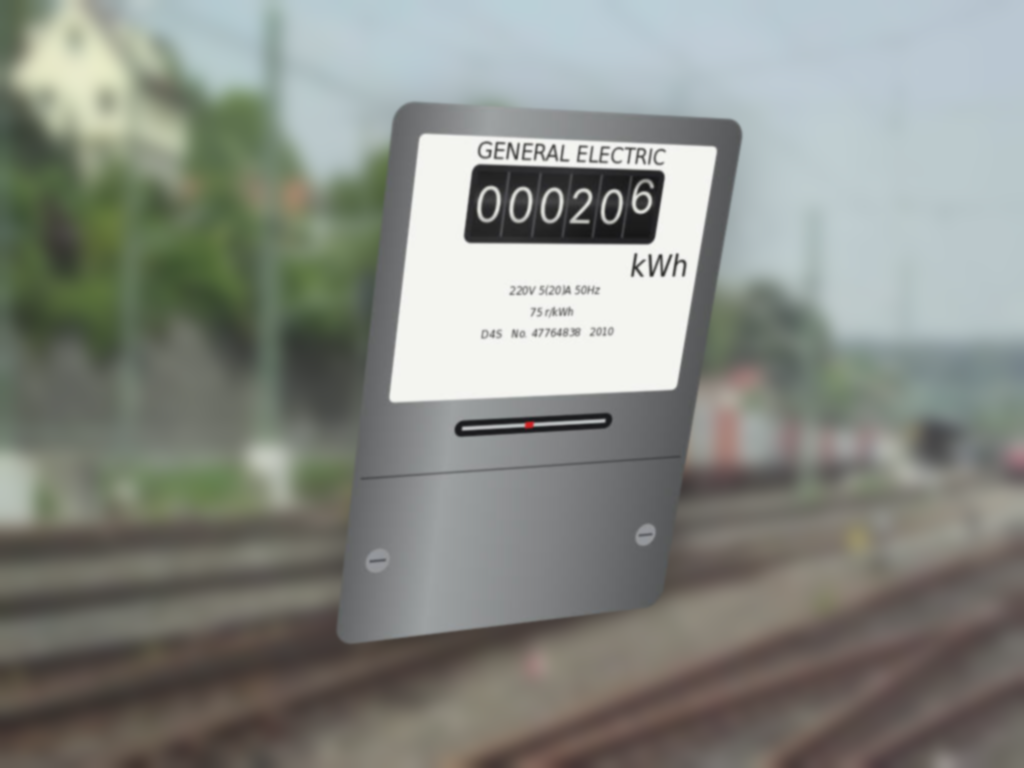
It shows 206 kWh
